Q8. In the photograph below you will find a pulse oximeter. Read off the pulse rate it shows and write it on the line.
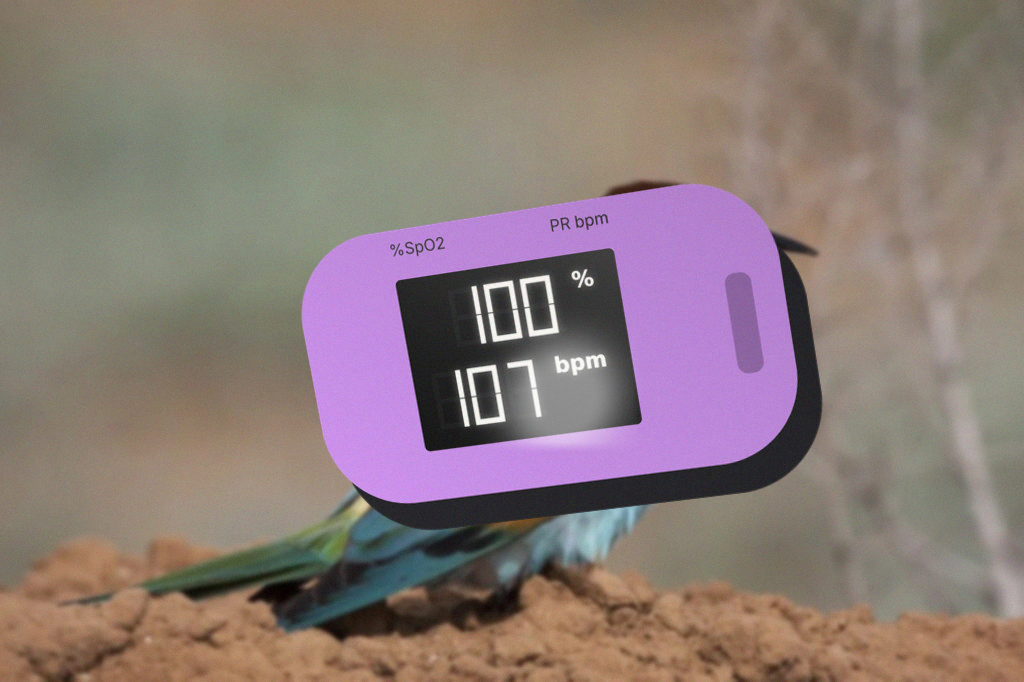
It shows 107 bpm
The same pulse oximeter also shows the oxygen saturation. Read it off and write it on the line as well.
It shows 100 %
